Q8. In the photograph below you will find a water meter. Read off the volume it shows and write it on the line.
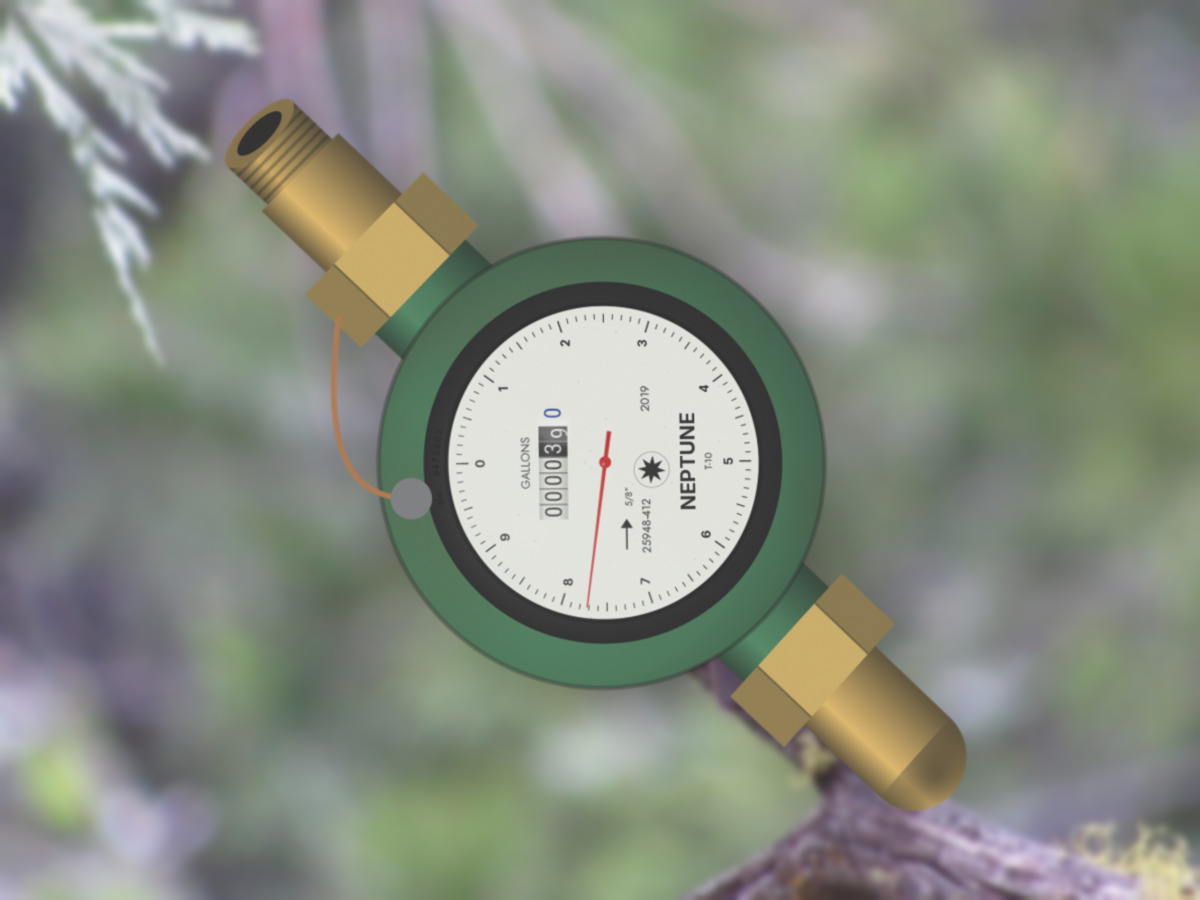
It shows 387.7 gal
